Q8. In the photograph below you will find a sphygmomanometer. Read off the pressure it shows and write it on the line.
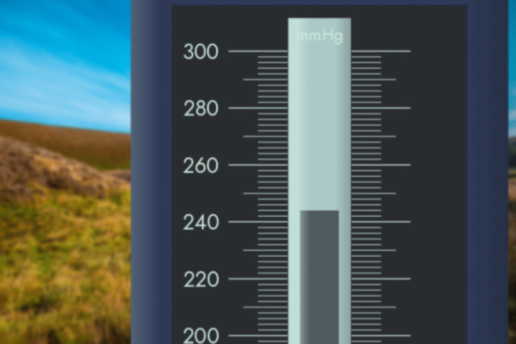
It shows 244 mmHg
